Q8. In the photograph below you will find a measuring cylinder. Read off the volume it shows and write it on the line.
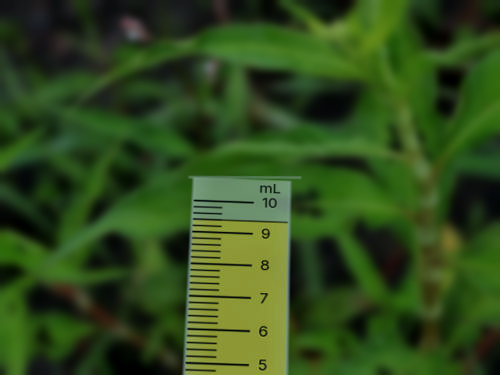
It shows 9.4 mL
